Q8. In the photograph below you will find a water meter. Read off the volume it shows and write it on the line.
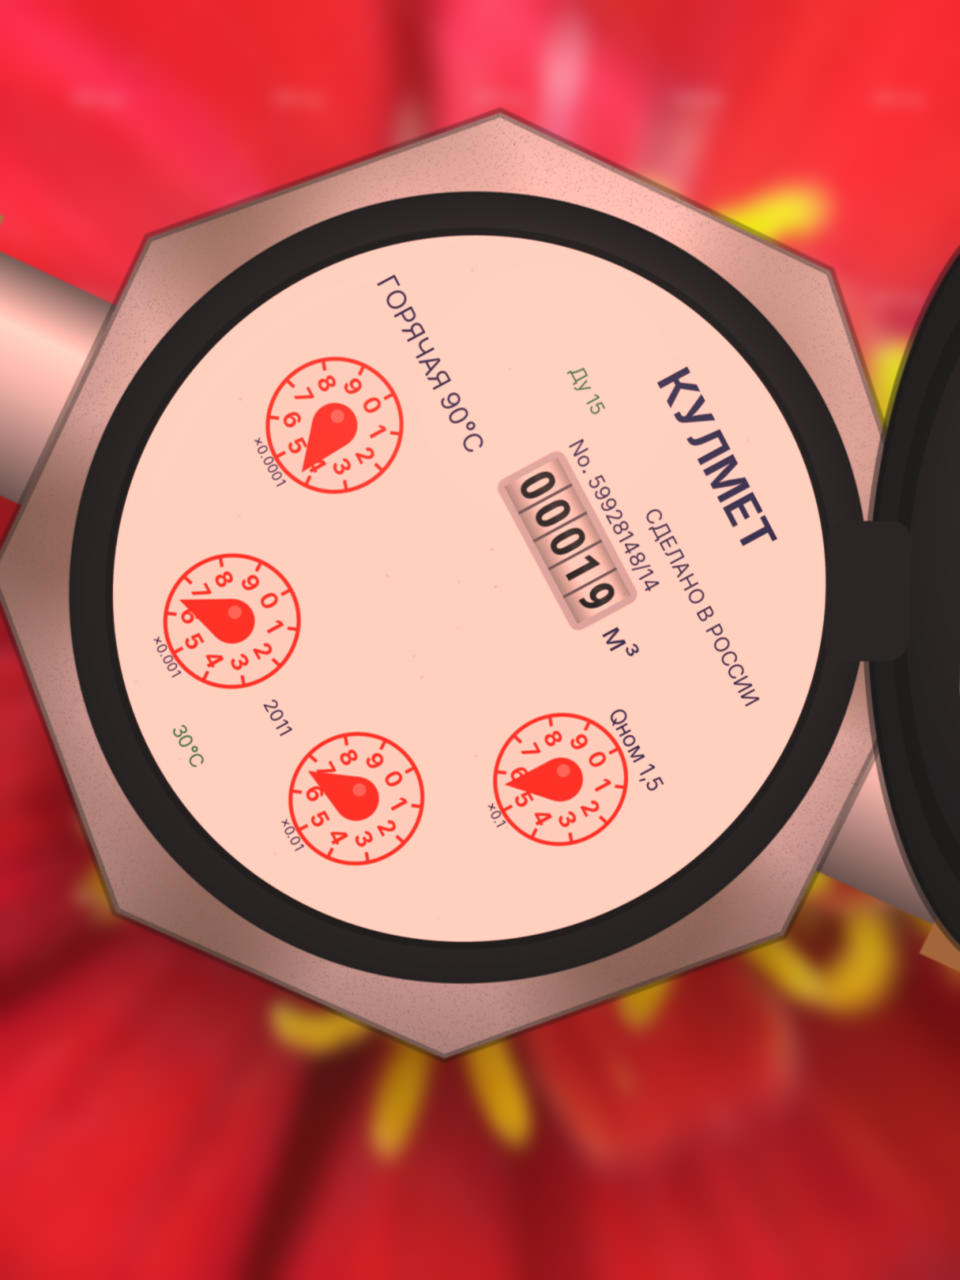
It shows 19.5664 m³
